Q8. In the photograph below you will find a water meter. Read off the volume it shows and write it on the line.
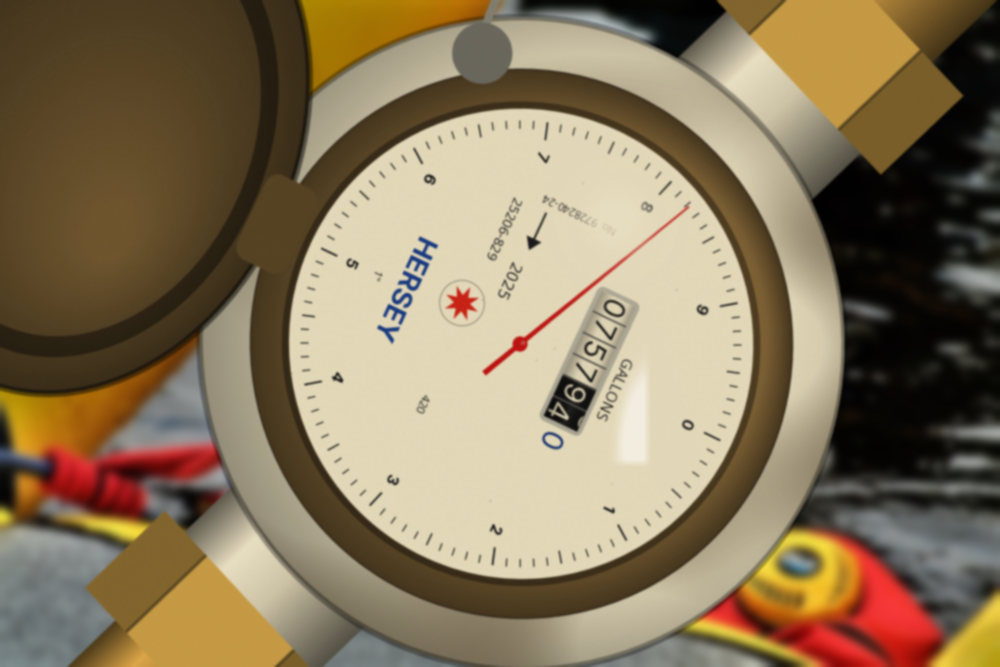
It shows 757938.2 gal
